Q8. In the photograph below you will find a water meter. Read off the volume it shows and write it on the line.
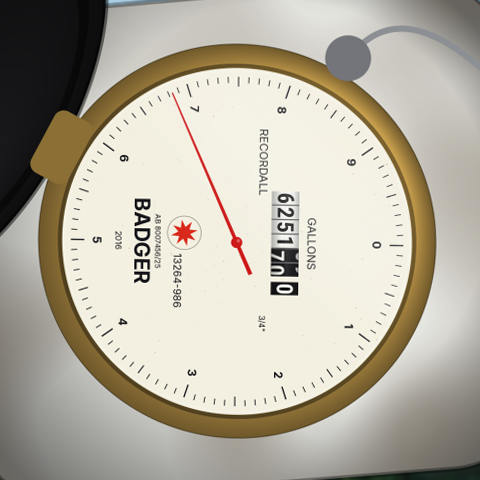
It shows 6251696.8 gal
